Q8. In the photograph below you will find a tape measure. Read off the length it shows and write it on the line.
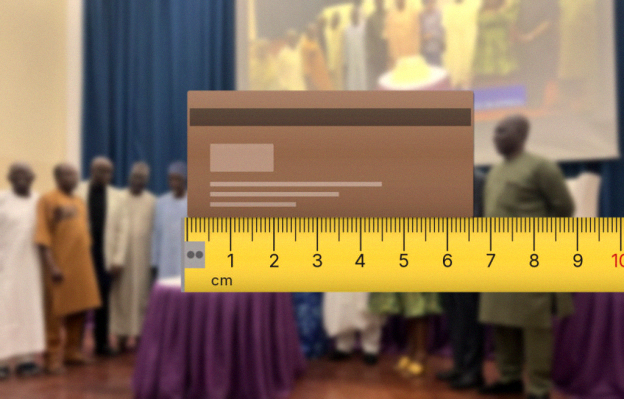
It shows 6.6 cm
